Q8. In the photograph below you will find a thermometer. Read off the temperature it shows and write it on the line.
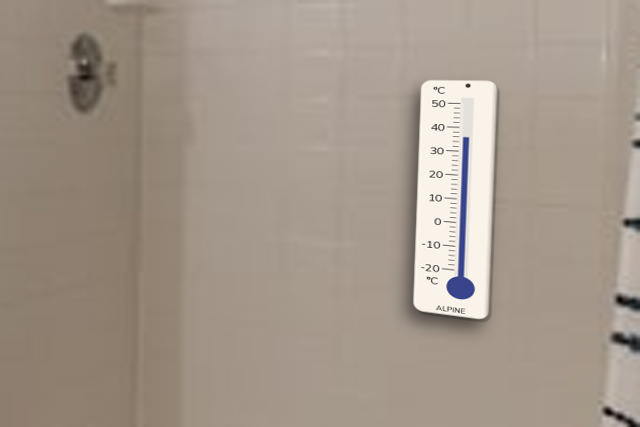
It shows 36 °C
